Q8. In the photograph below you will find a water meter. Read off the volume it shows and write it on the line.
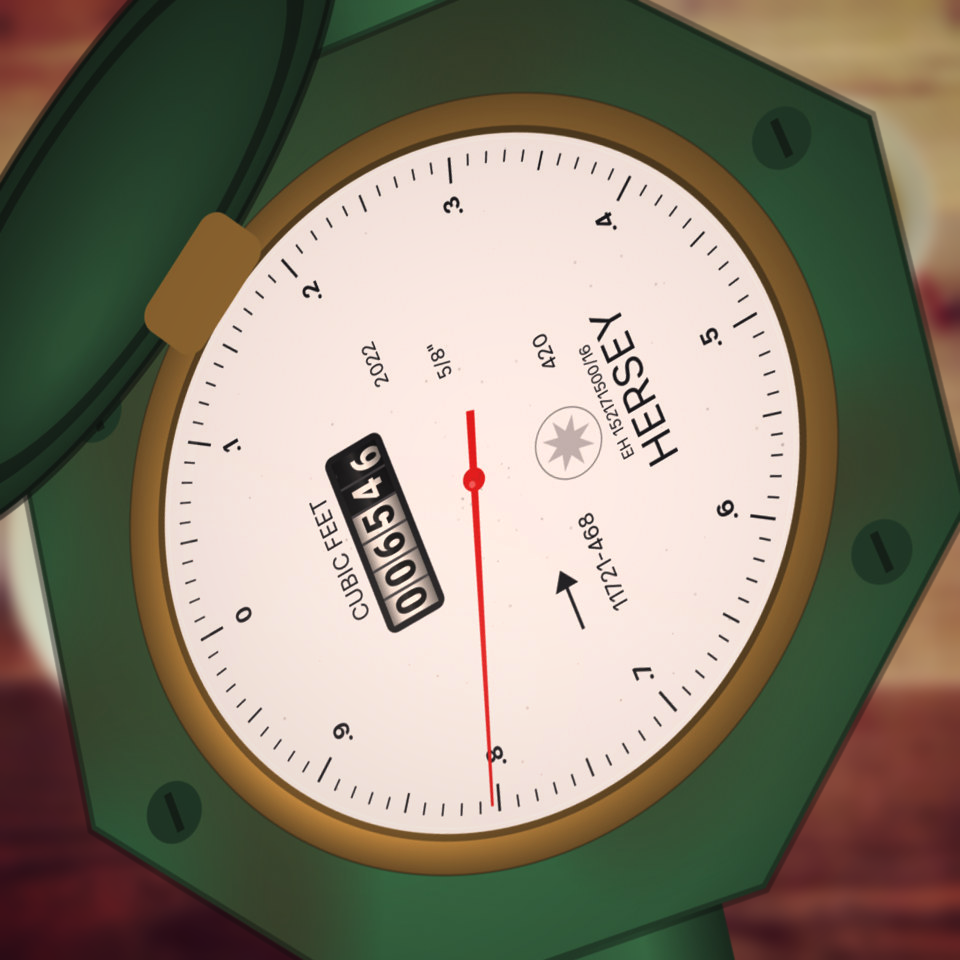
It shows 6545.80 ft³
